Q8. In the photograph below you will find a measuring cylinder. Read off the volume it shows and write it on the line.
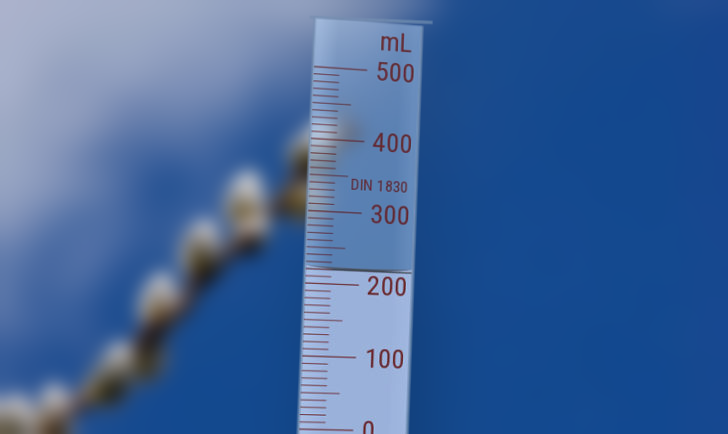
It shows 220 mL
